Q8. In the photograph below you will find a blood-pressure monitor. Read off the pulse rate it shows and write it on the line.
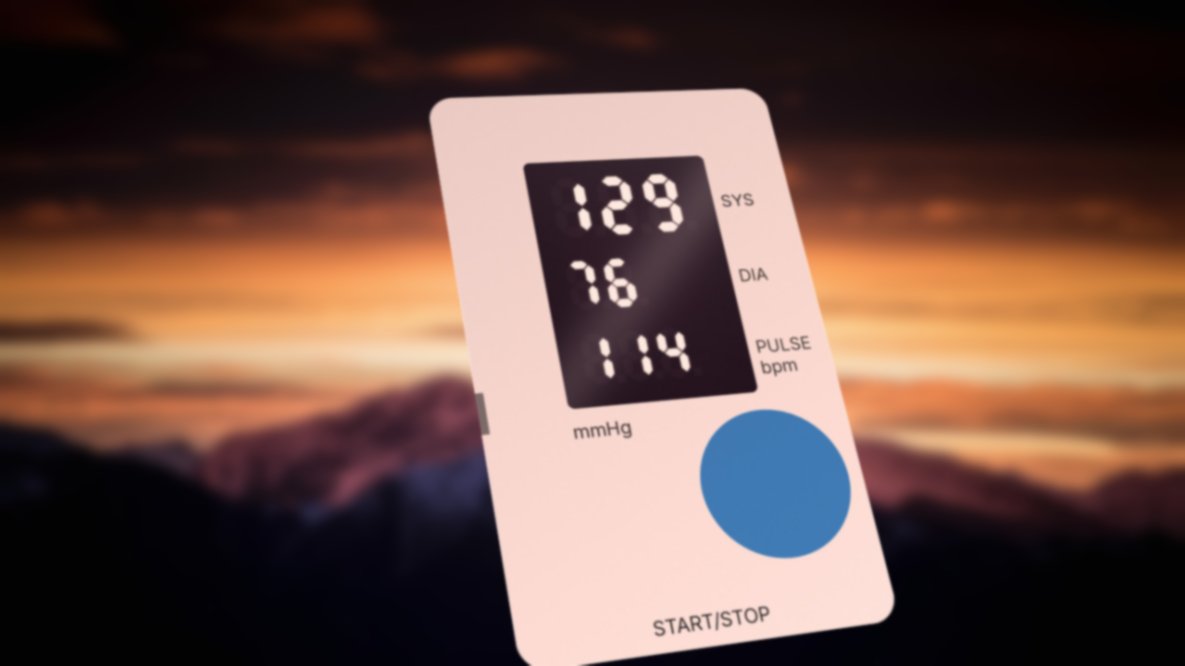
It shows 114 bpm
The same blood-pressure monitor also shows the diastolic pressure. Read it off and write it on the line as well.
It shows 76 mmHg
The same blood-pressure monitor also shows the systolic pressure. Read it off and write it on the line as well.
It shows 129 mmHg
